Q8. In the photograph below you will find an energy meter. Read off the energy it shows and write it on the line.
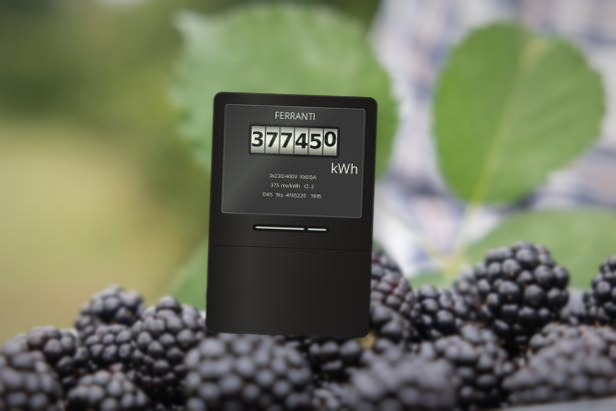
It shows 377450 kWh
